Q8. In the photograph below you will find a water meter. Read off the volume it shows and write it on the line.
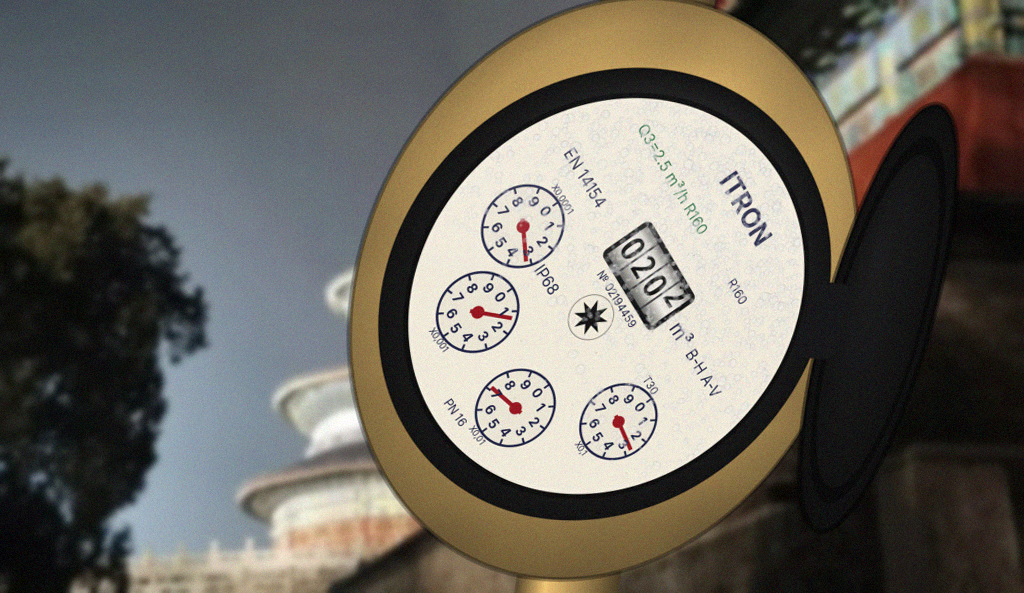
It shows 202.2713 m³
